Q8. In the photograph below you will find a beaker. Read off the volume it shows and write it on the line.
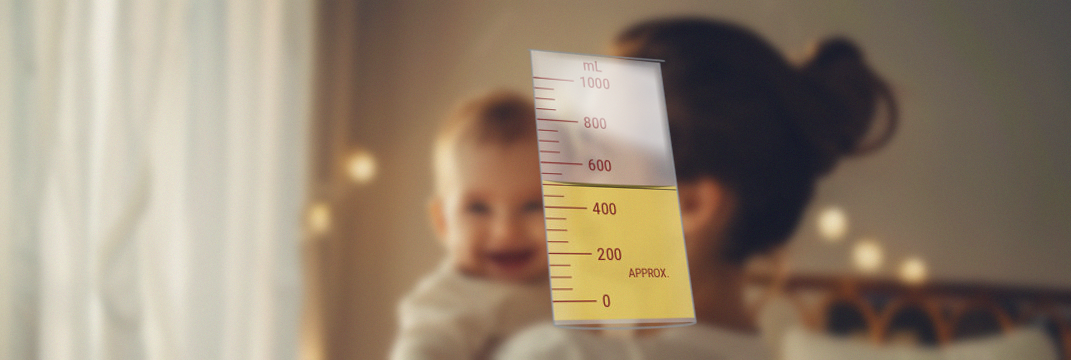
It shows 500 mL
